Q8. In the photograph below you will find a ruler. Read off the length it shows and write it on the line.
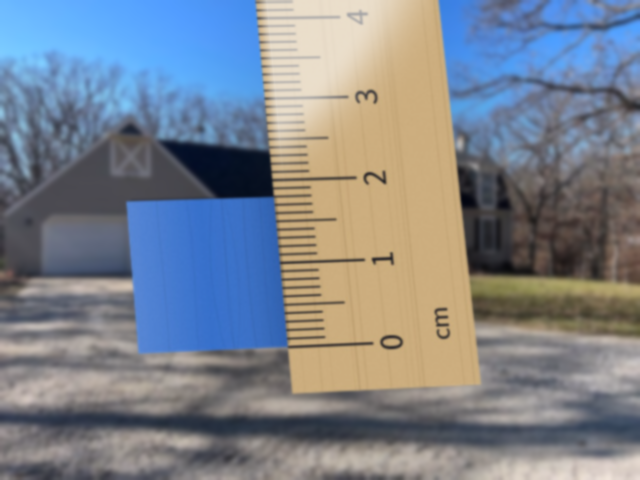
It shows 1.8 cm
